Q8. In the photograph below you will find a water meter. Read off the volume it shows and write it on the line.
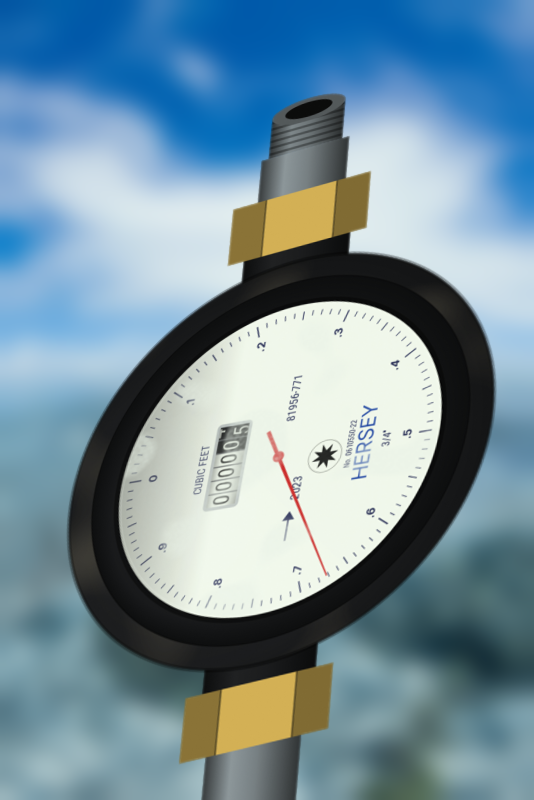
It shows 4.67 ft³
